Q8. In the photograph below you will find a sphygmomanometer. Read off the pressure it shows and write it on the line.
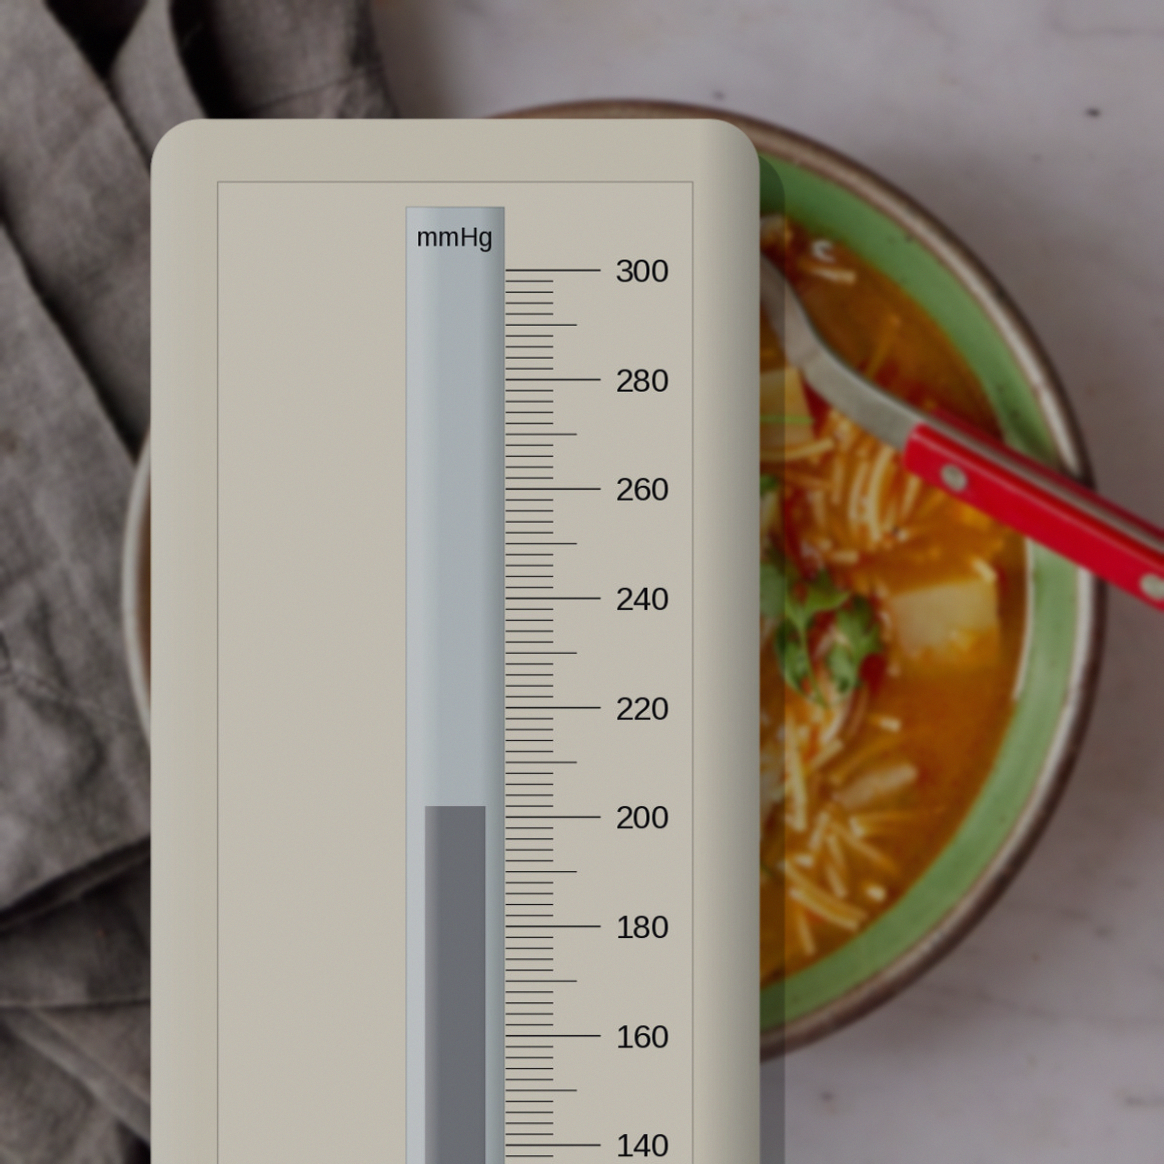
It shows 202 mmHg
